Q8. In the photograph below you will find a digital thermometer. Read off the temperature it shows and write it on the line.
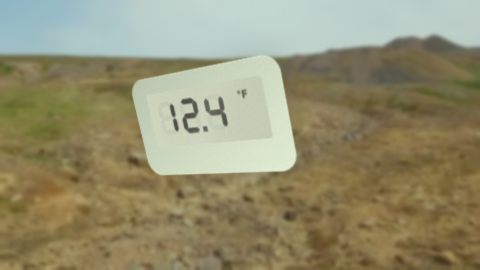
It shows 12.4 °F
